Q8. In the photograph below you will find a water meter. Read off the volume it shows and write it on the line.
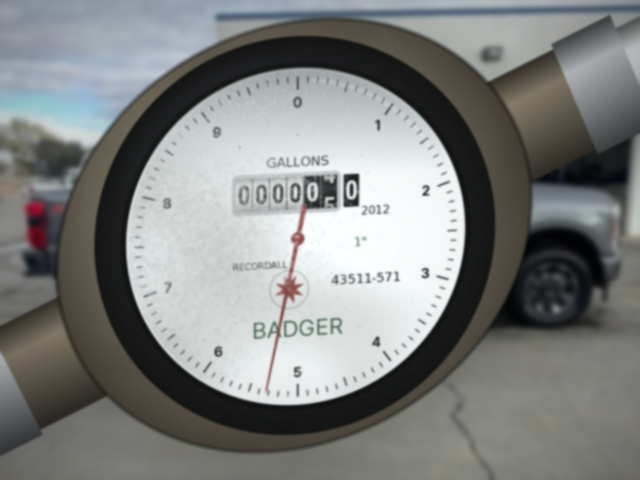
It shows 45.3 gal
